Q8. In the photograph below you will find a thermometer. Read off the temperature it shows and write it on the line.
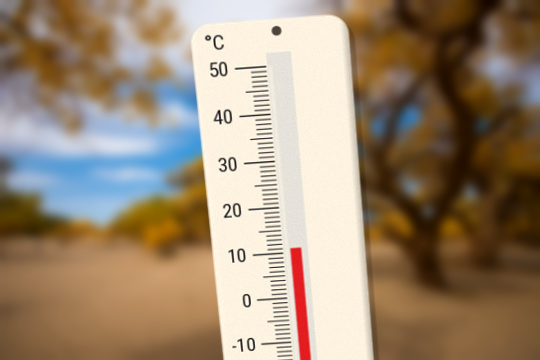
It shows 11 °C
